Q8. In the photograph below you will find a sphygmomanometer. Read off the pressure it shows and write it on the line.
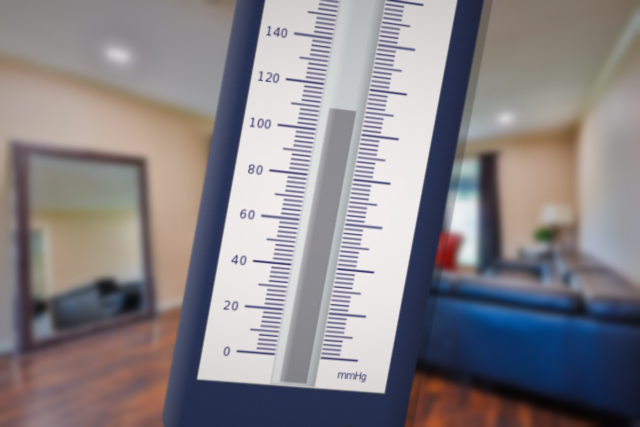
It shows 110 mmHg
